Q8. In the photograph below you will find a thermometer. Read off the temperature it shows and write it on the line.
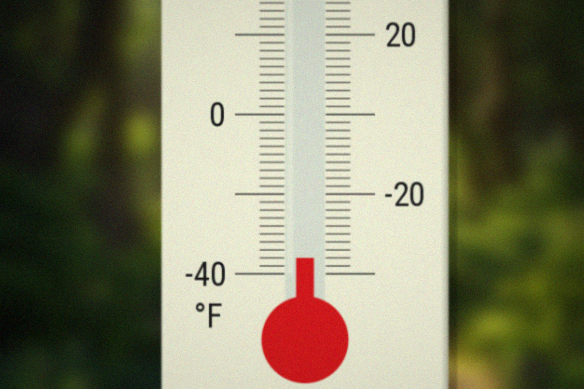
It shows -36 °F
